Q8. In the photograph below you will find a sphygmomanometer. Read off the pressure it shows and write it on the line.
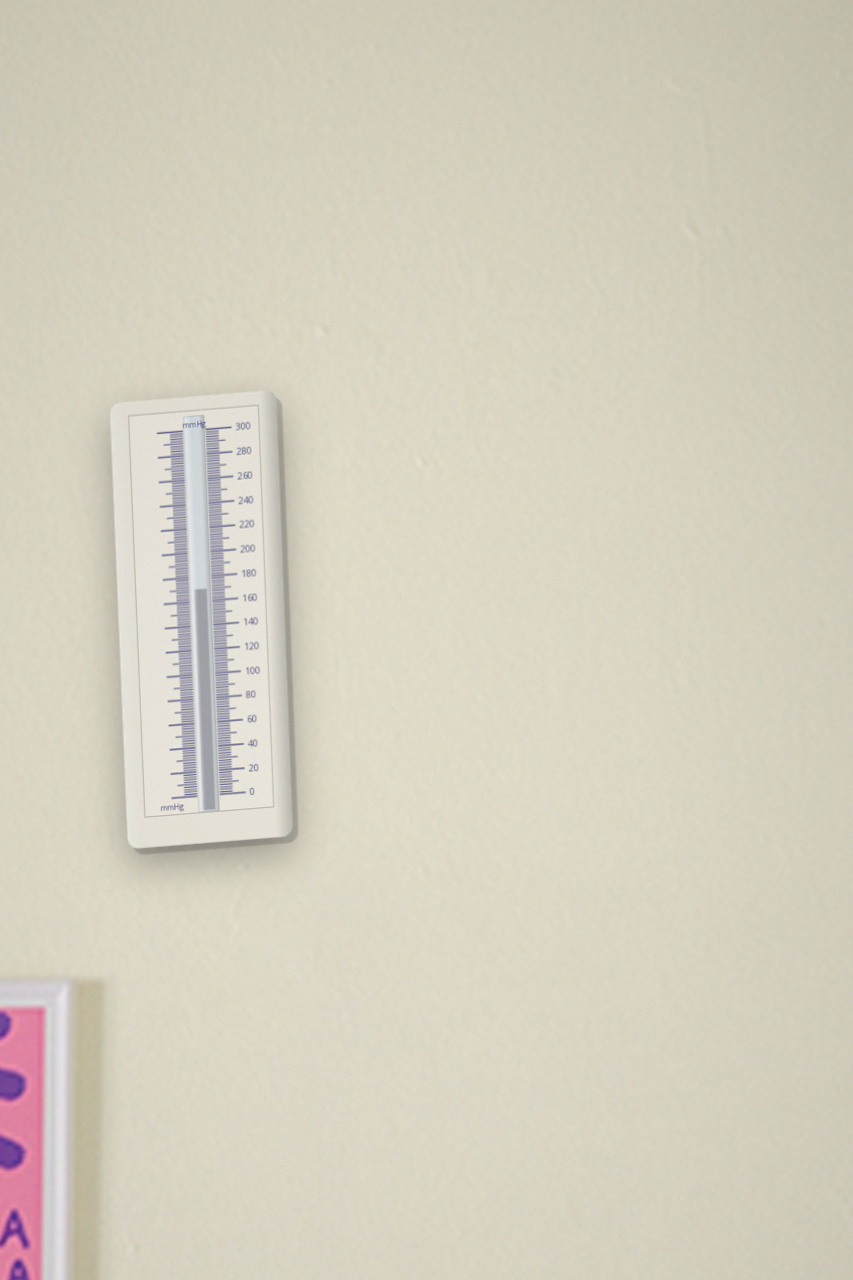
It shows 170 mmHg
